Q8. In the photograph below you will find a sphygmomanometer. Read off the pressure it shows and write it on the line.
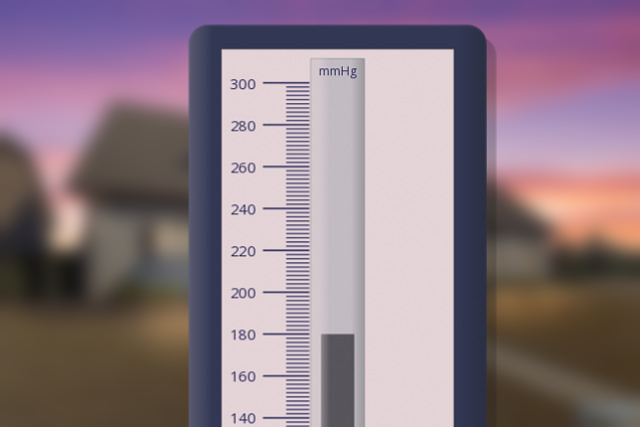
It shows 180 mmHg
